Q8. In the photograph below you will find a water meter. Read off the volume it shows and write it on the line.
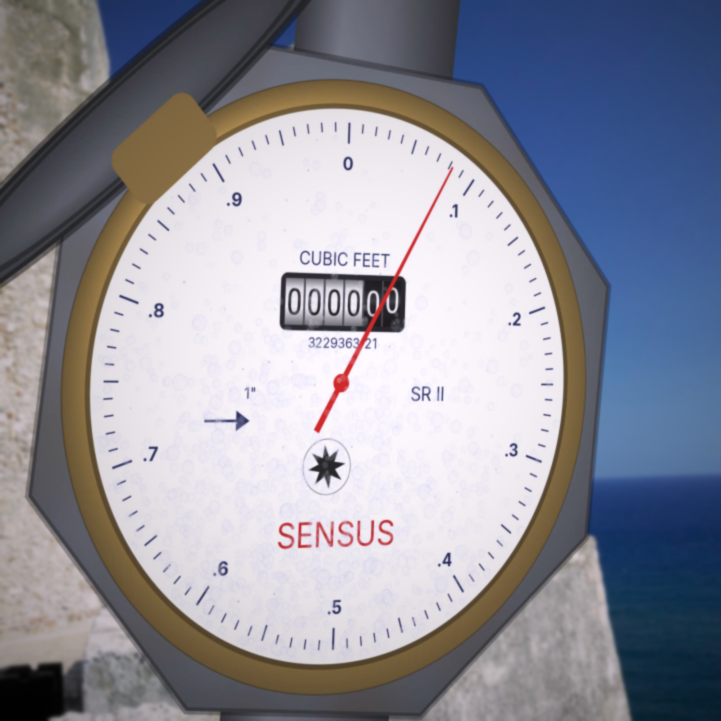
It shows 0.08 ft³
